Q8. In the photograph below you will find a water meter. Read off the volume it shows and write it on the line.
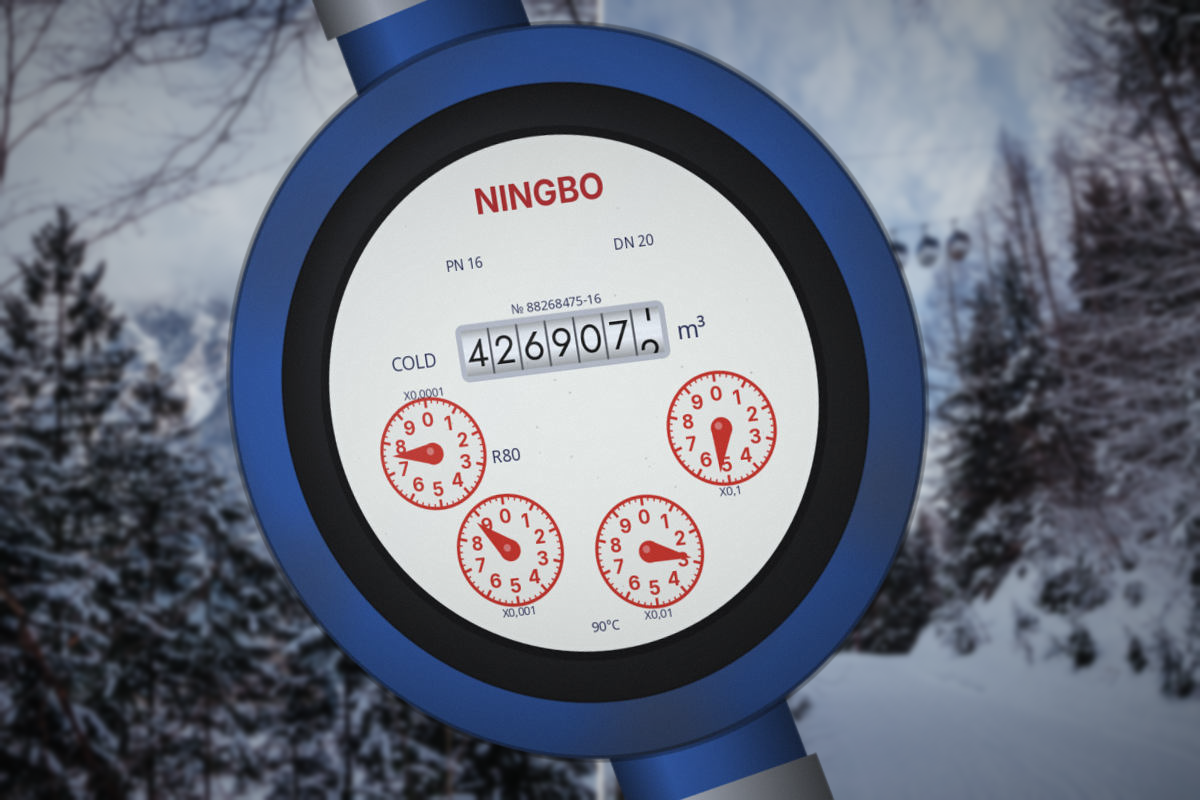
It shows 4269071.5287 m³
